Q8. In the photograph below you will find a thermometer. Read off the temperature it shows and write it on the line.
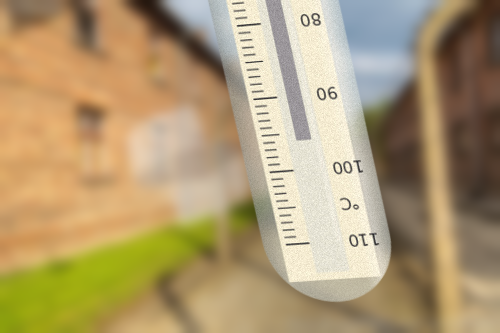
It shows 96 °C
